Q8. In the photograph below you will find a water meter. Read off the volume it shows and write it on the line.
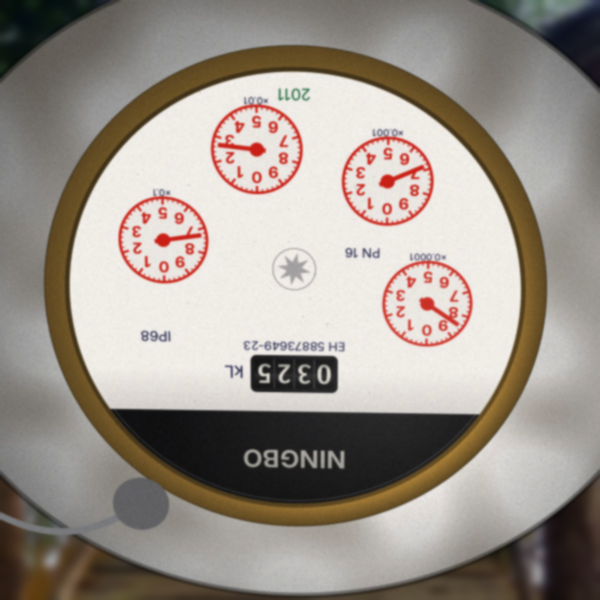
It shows 325.7268 kL
